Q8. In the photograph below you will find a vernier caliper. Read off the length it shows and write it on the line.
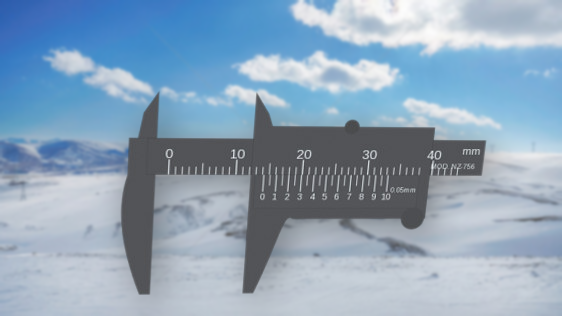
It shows 14.2 mm
